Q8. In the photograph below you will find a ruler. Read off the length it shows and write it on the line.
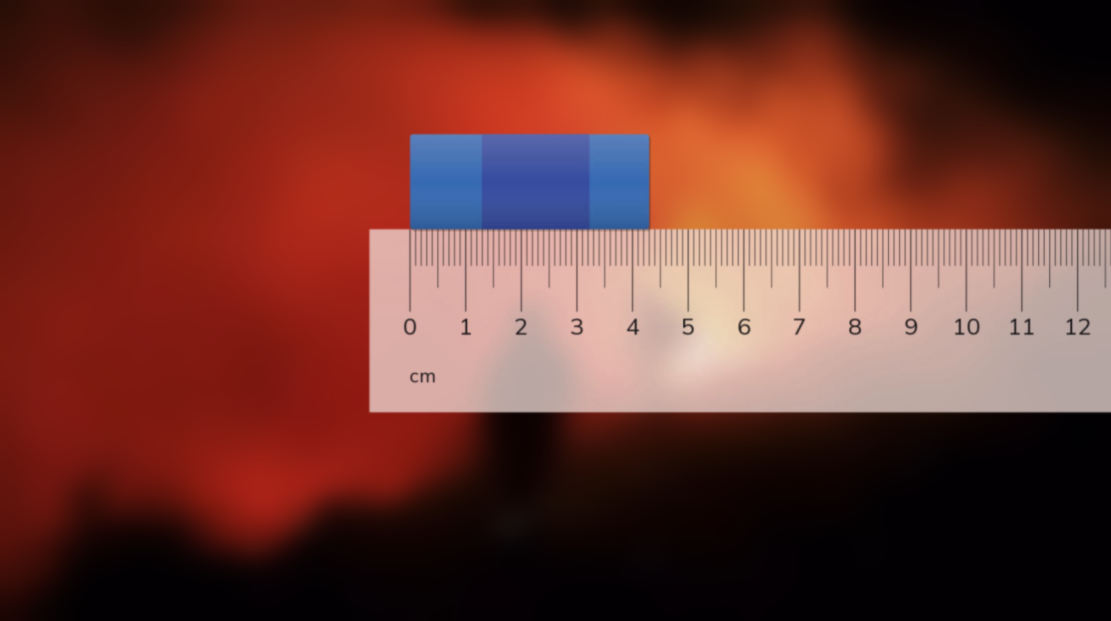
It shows 4.3 cm
